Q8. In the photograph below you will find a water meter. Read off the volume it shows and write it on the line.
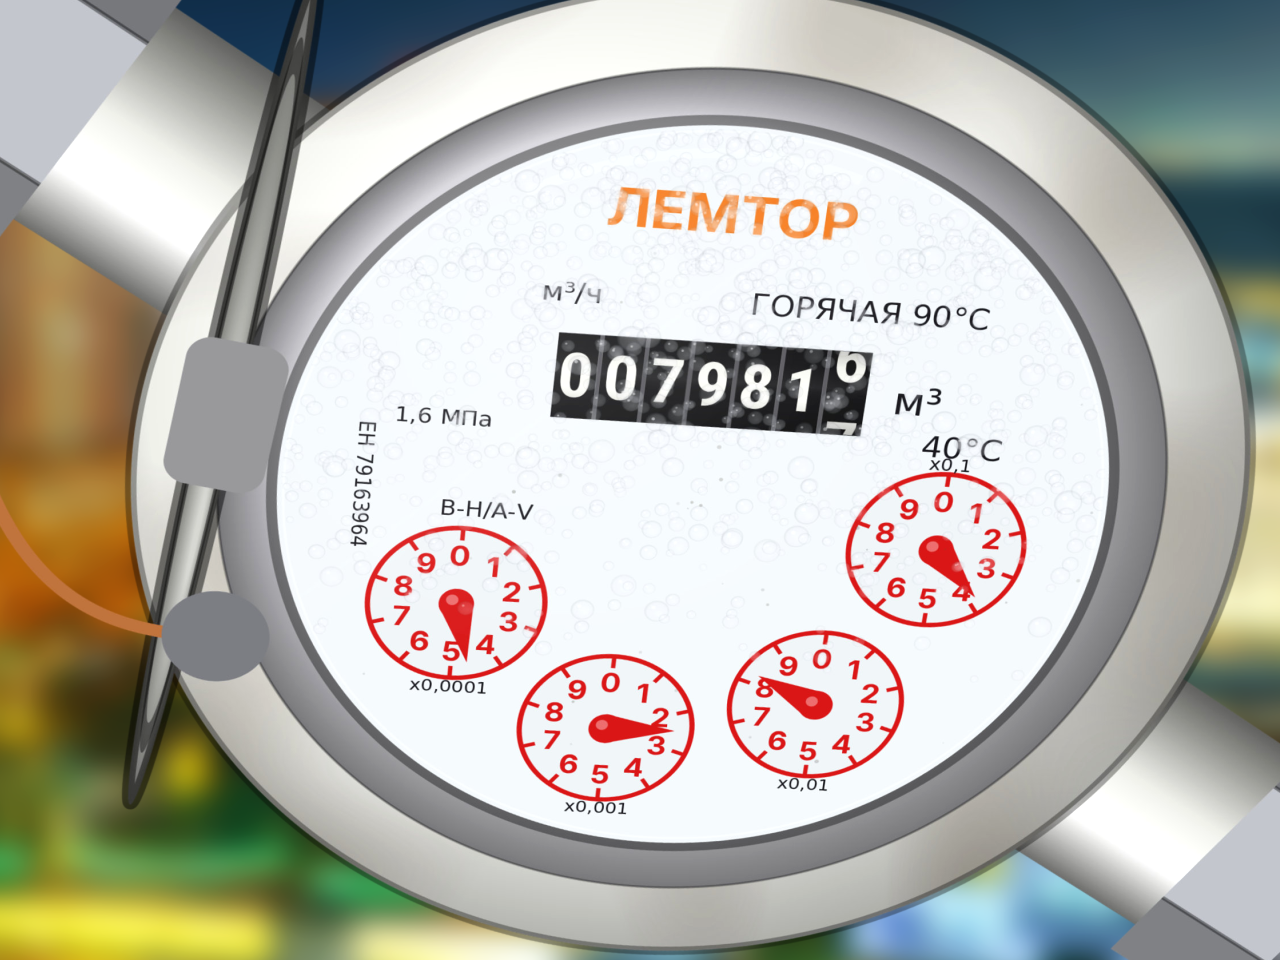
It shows 79816.3824 m³
